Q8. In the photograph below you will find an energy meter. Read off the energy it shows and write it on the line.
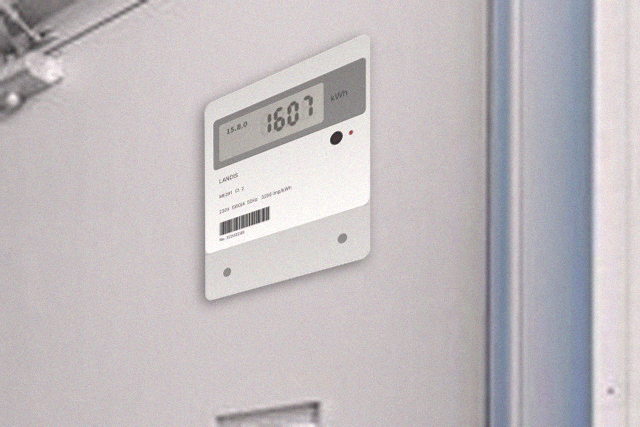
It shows 1607 kWh
